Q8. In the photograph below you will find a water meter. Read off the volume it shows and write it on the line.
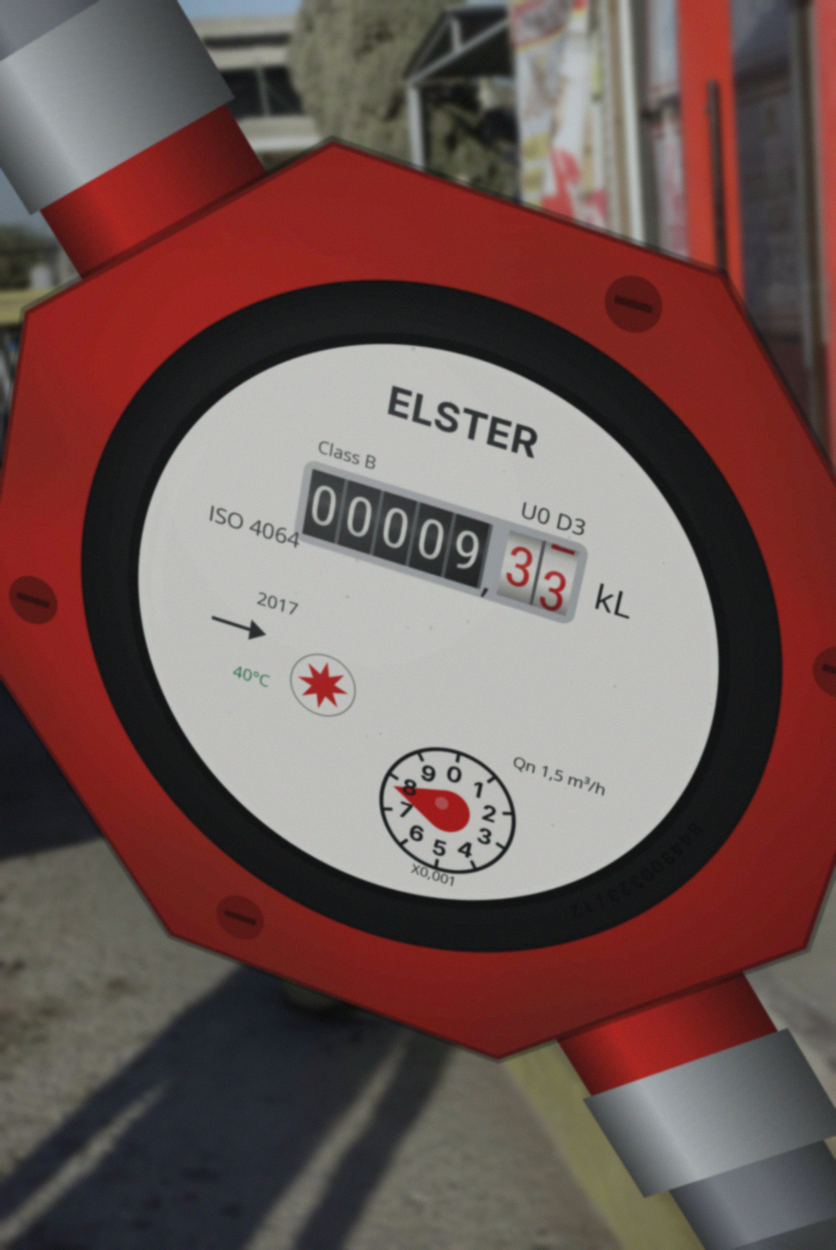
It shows 9.327 kL
